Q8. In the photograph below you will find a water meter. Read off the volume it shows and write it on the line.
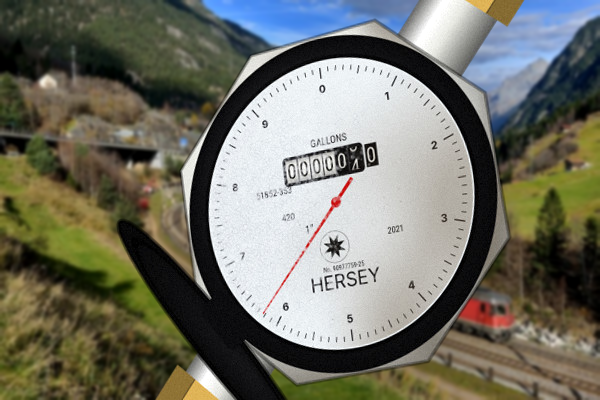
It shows 36.2 gal
